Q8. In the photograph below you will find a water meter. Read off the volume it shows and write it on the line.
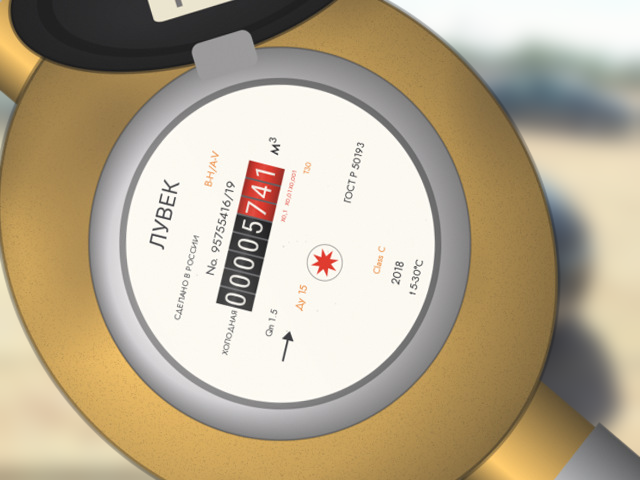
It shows 5.741 m³
